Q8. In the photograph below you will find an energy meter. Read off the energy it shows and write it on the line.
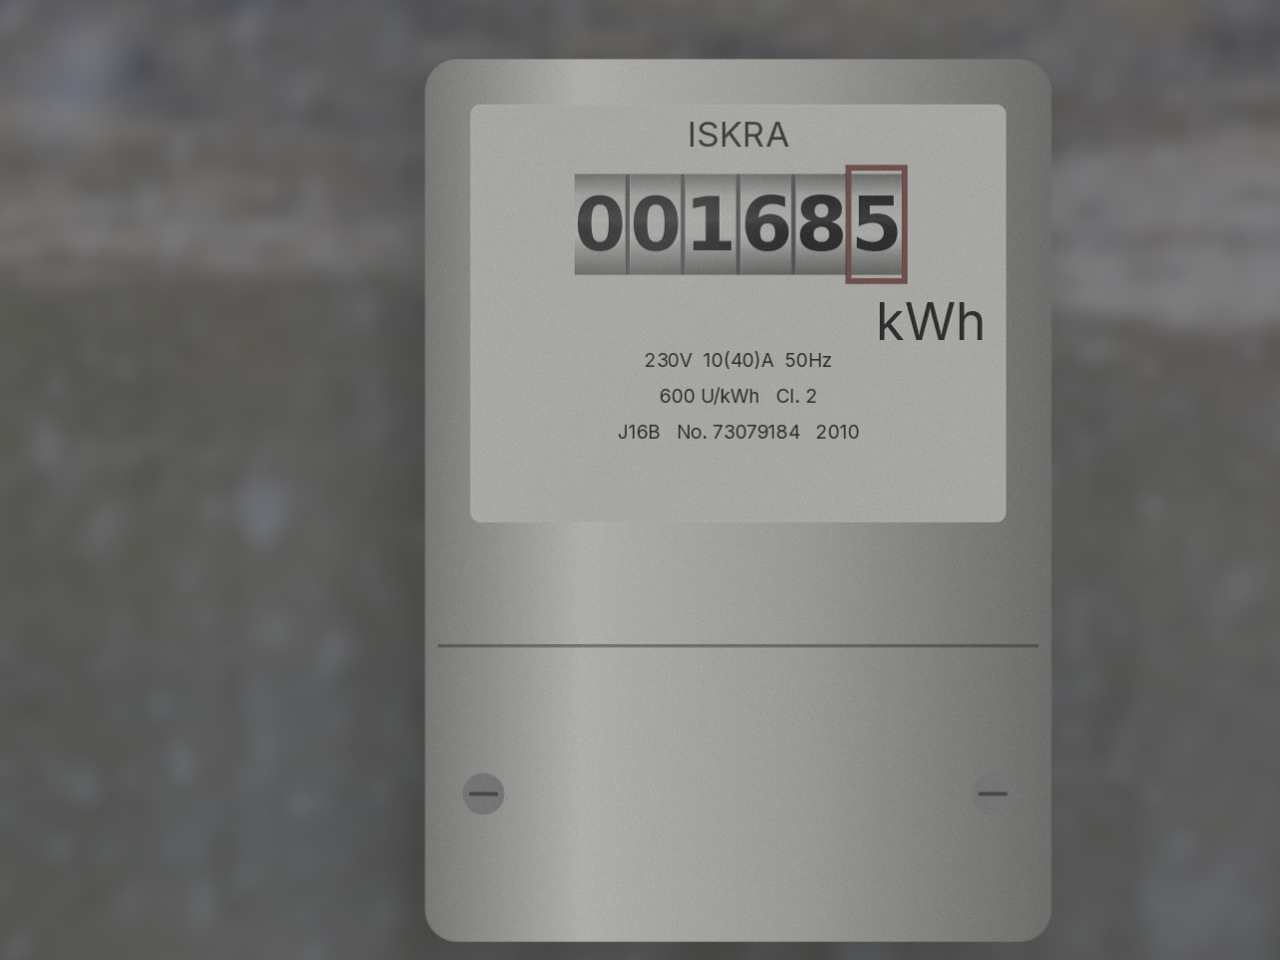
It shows 168.5 kWh
